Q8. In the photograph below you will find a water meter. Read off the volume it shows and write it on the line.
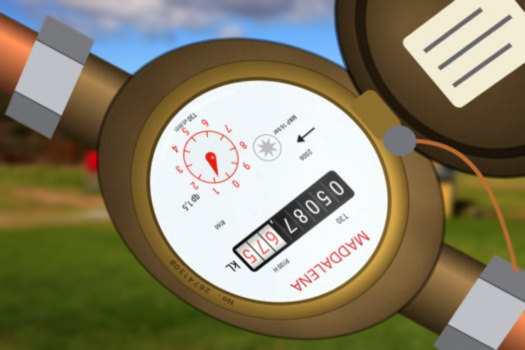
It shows 5087.6750 kL
